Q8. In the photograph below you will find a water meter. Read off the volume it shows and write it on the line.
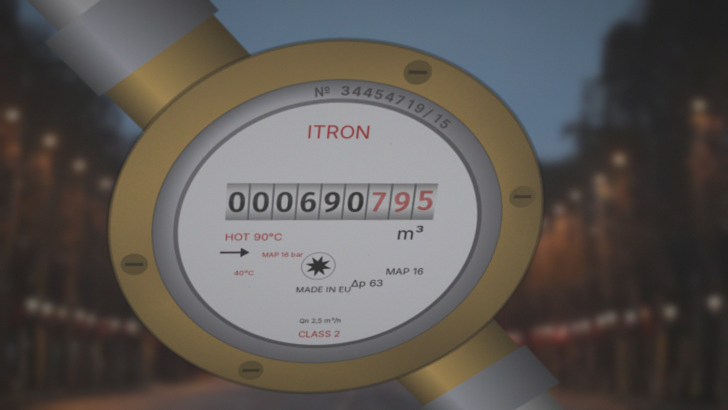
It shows 690.795 m³
